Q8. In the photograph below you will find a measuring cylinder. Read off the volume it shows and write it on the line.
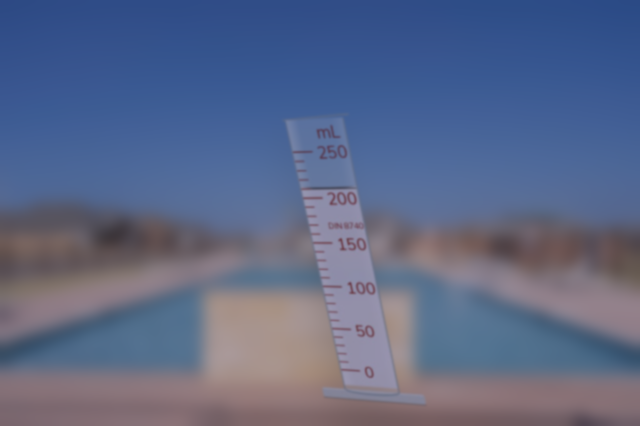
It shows 210 mL
